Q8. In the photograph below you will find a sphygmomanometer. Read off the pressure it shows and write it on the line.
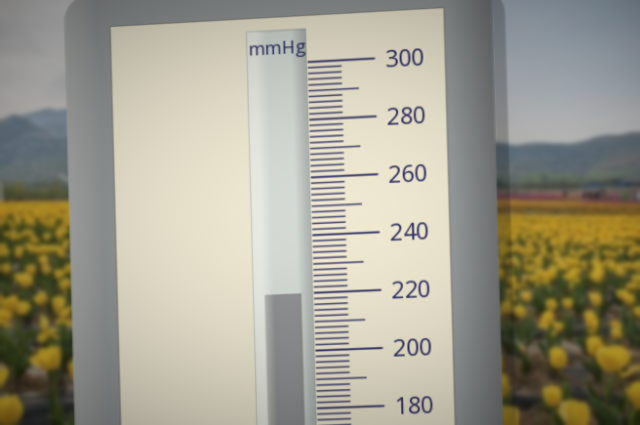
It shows 220 mmHg
